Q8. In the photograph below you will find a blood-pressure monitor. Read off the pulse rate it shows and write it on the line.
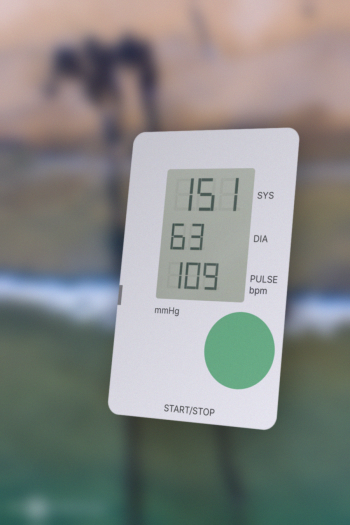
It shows 109 bpm
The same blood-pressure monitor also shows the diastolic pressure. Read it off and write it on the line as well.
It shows 63 mmHg
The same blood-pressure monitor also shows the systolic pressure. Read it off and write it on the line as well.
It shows 151 mmHg
